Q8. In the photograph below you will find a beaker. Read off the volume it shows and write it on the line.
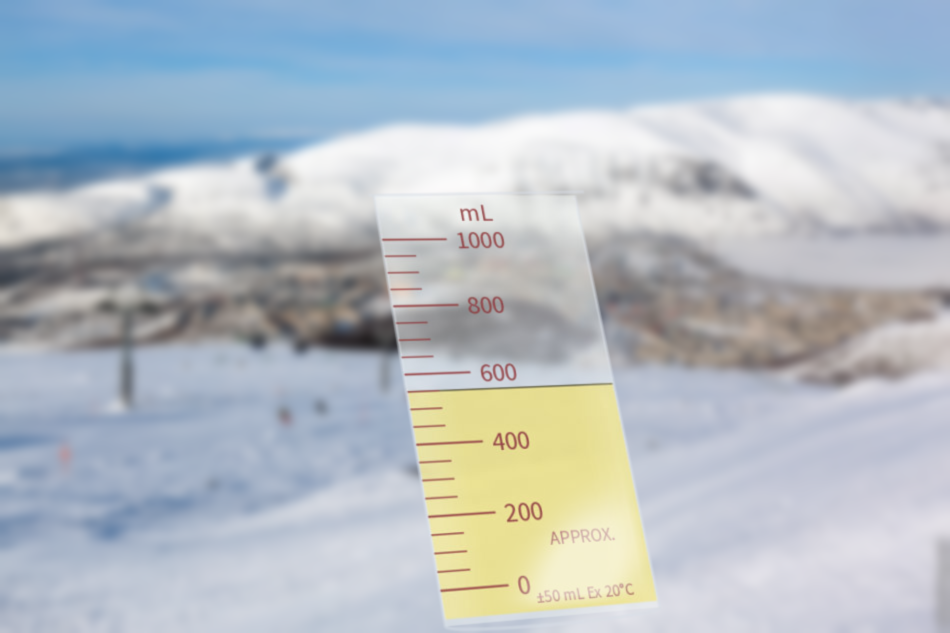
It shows 550 mL
